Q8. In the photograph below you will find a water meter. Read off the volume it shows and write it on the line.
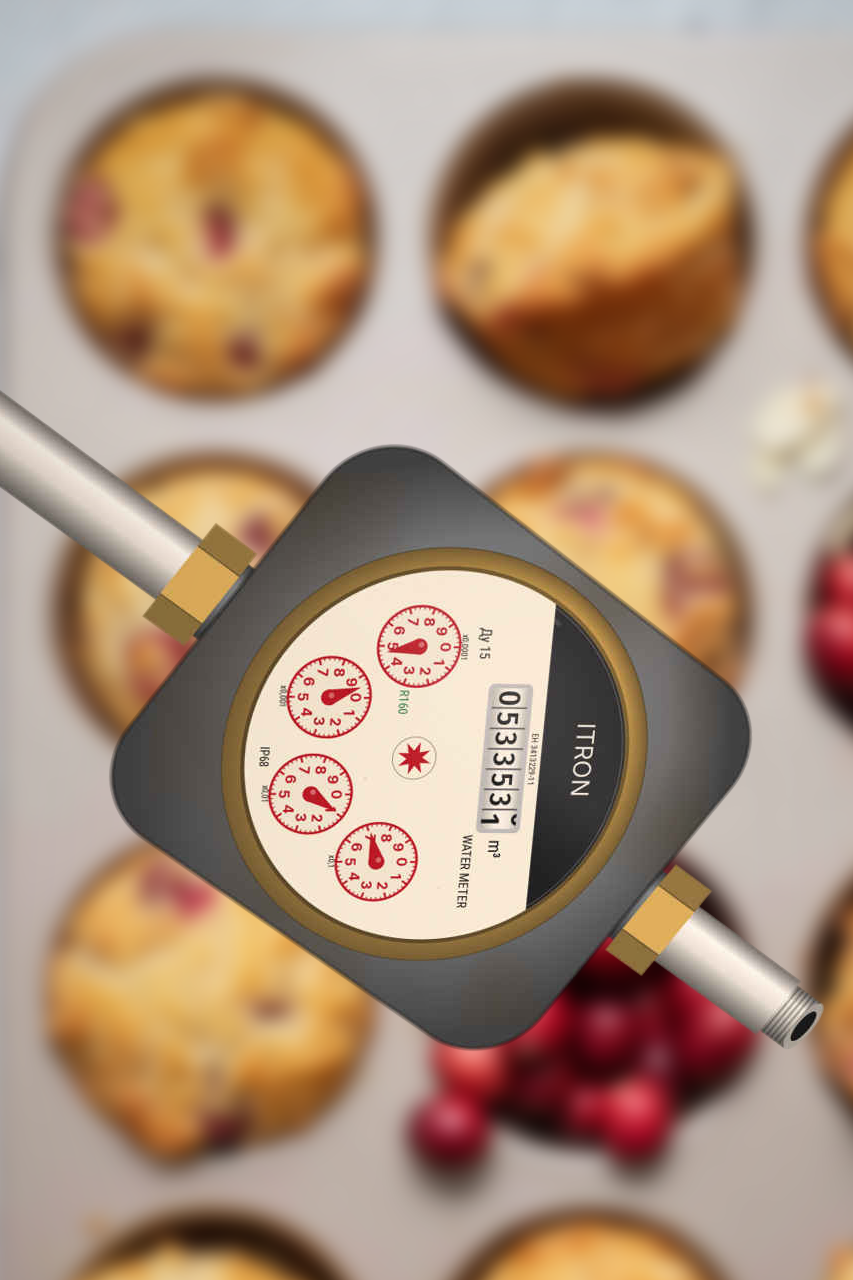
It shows 533530.7094 m³
